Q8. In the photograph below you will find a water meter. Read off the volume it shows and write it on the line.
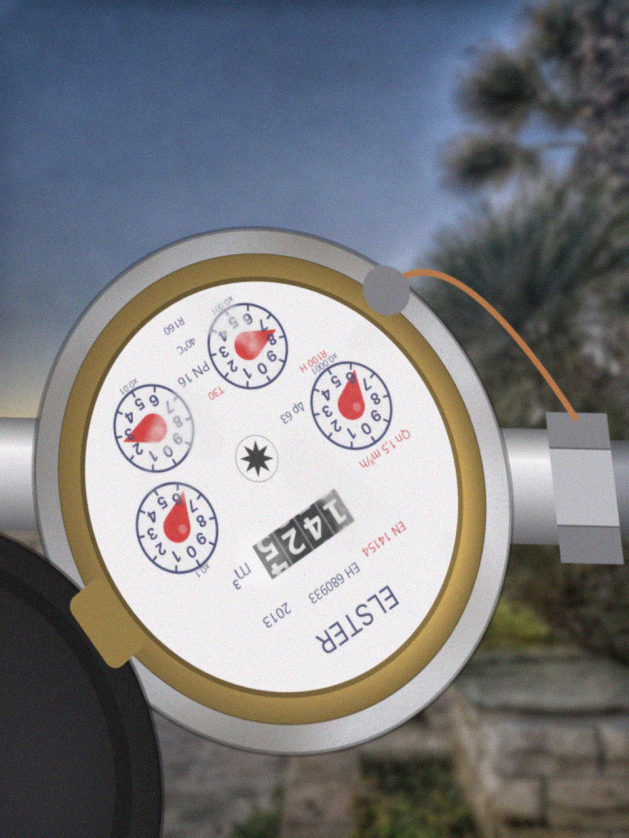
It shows 1424.6276 m³
